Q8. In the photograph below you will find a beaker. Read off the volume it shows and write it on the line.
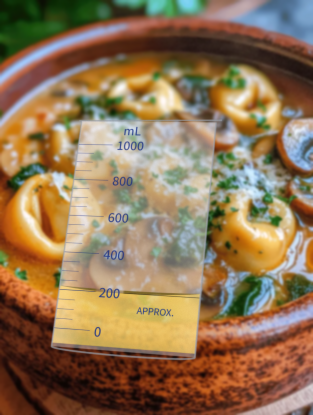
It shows 200 mL
